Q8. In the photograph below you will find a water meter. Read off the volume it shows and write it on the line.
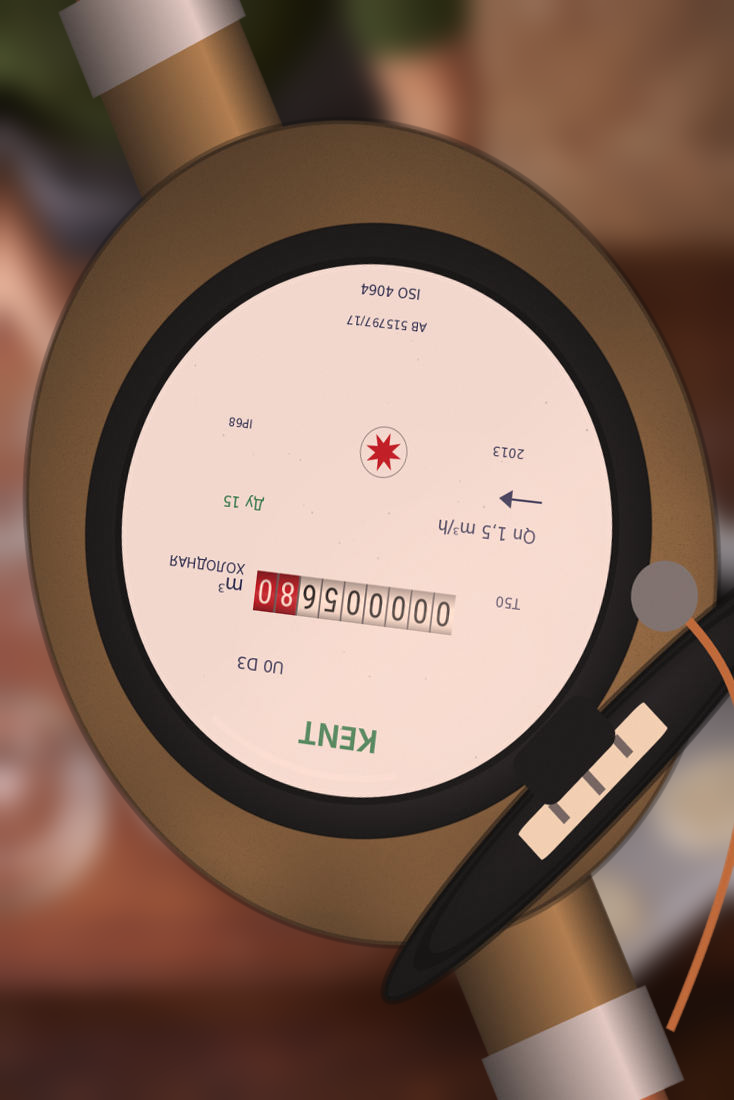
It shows 56.80 m³
